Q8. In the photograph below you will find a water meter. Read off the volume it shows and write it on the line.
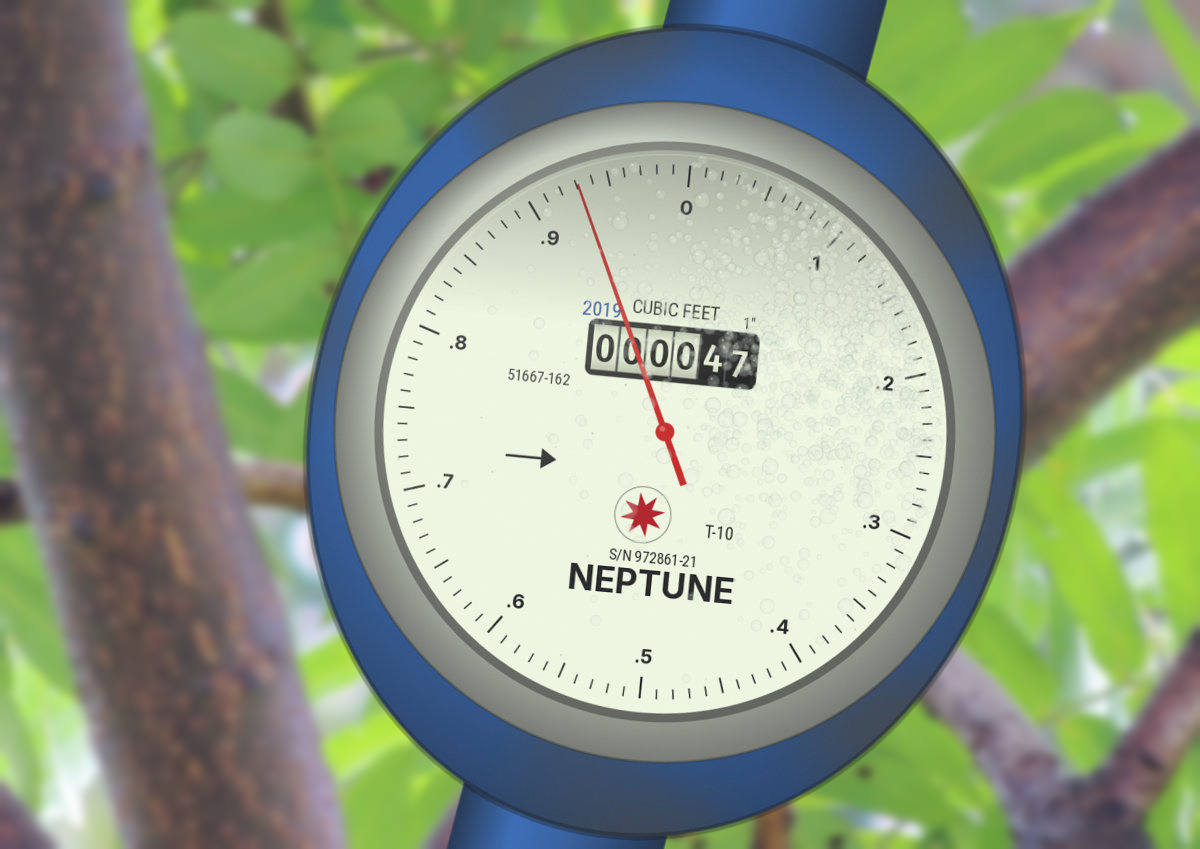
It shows 46.93 ft³
